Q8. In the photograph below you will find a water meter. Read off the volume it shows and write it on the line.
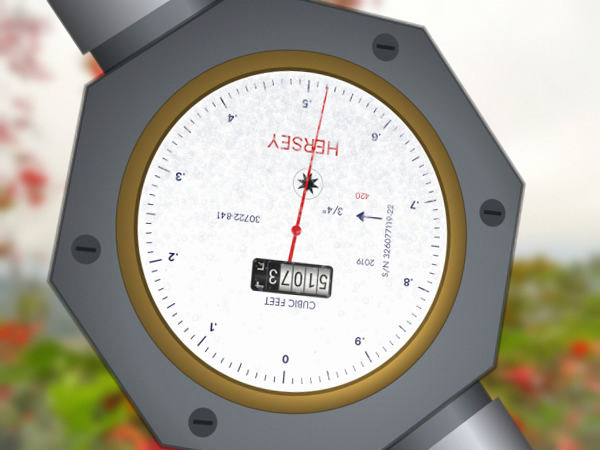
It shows 510734.52 ft³
